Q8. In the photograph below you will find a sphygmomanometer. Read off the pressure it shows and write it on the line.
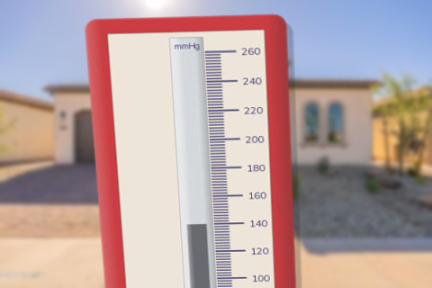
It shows 140 mmHg
